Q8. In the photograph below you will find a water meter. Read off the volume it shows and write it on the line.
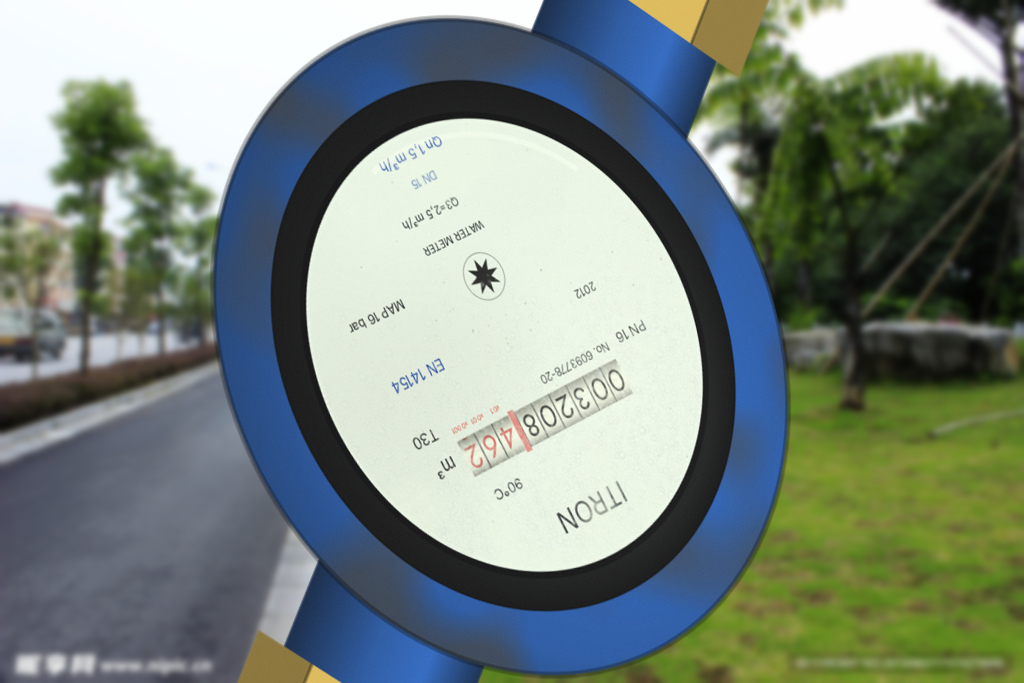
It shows 3208.462 m³
